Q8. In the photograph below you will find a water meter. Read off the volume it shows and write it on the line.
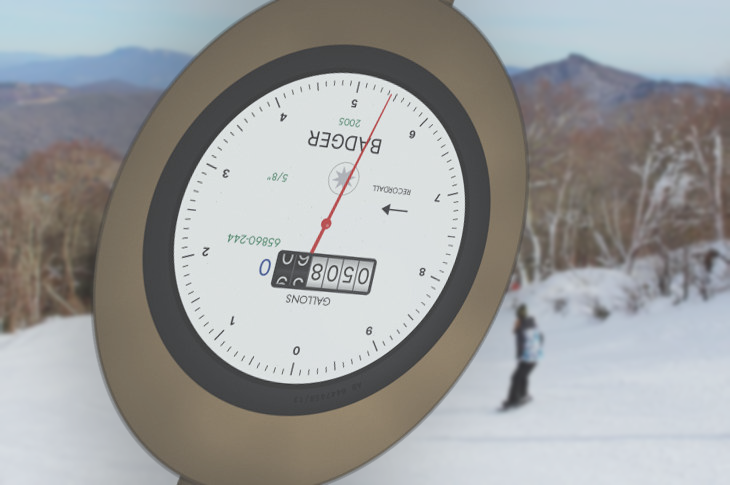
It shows 508595.4 gal
